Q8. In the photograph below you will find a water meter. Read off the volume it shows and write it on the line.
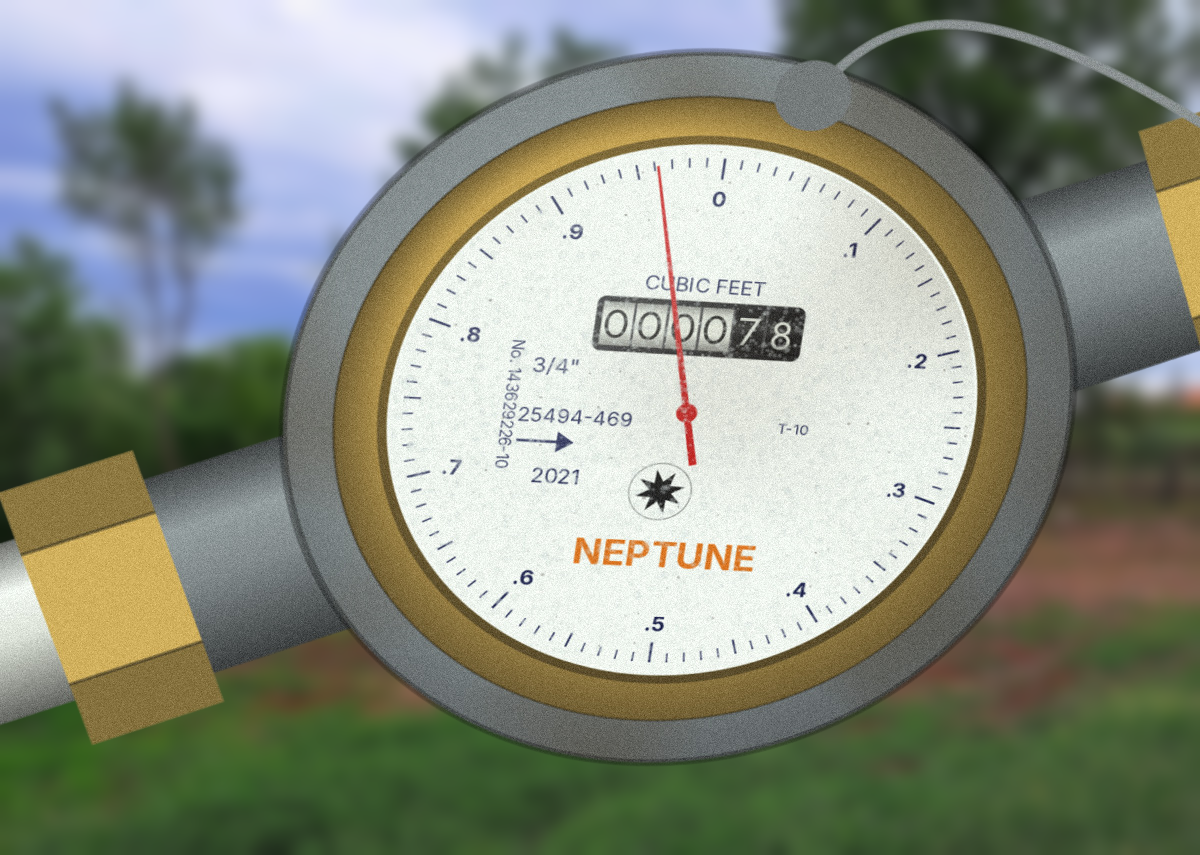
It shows 77.96 ft³
